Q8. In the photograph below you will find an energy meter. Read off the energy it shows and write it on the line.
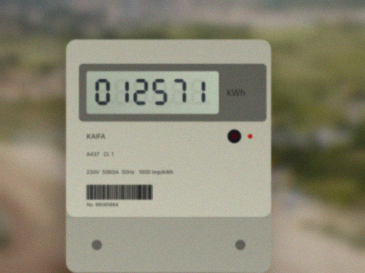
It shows 12571 kWh
